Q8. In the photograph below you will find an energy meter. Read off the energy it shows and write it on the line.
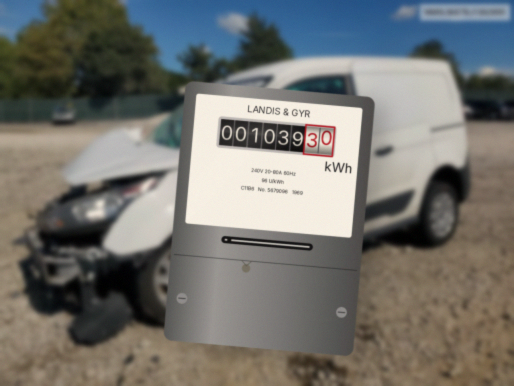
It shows 1039.30 kWh
